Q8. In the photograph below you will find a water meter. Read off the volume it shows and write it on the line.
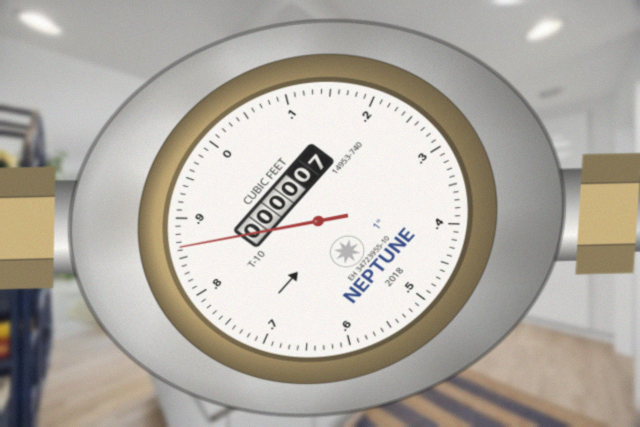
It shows 6.86 ft³
